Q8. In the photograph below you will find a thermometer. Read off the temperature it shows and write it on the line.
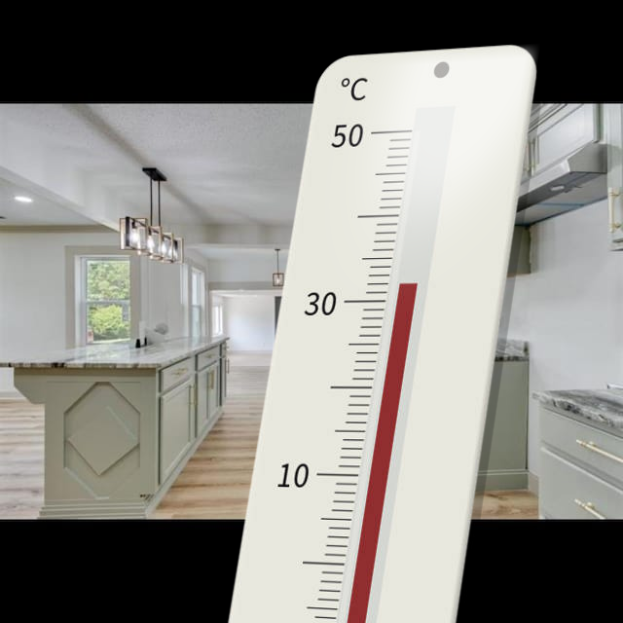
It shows 32 °C
